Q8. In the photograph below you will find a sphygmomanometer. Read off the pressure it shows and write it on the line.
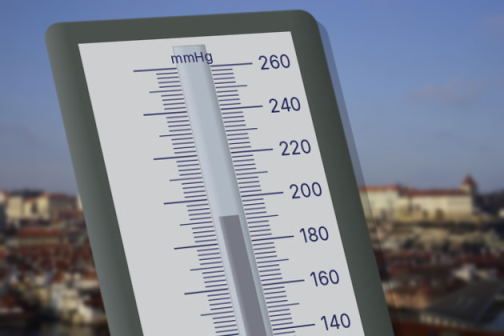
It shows 192 mmHg
